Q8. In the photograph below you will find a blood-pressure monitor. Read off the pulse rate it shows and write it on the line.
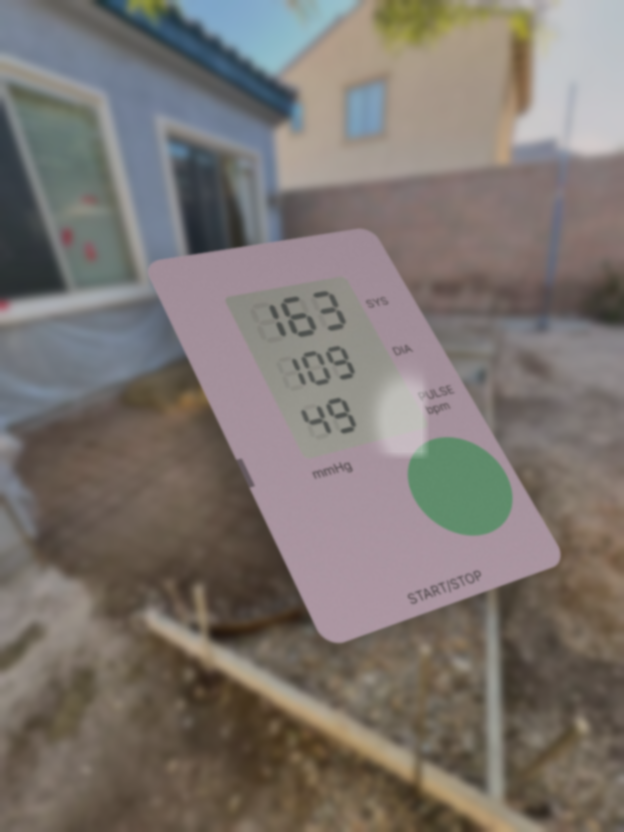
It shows 49 bpm
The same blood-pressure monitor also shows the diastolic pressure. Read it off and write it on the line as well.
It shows 109 mmHg
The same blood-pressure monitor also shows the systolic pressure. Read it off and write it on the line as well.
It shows 163 mmHg
